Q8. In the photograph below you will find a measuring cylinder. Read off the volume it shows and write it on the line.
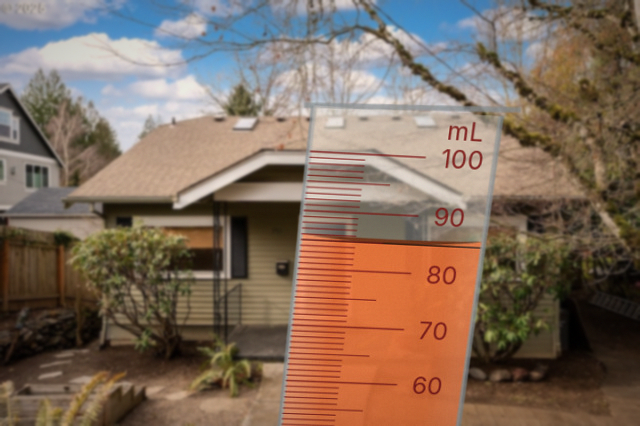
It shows 85 mL
